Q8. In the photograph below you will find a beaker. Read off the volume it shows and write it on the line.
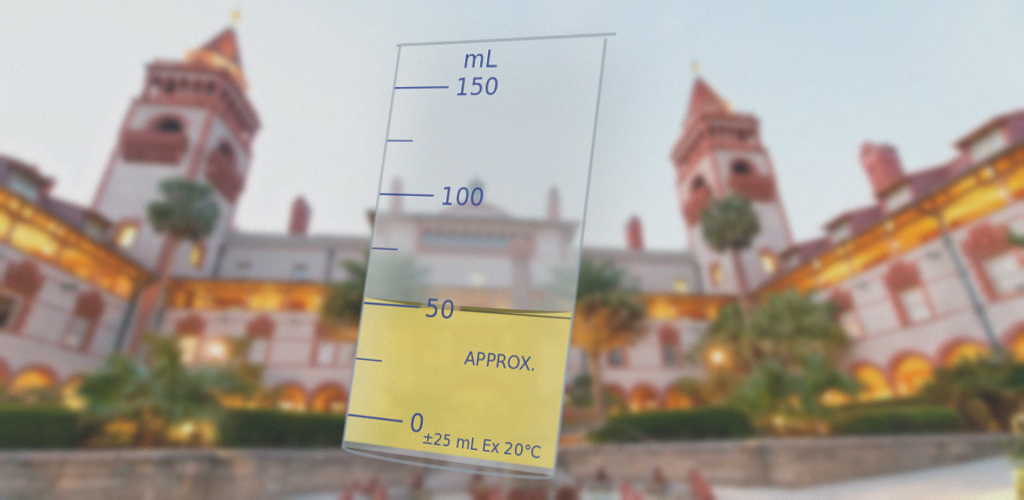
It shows 50 mL
